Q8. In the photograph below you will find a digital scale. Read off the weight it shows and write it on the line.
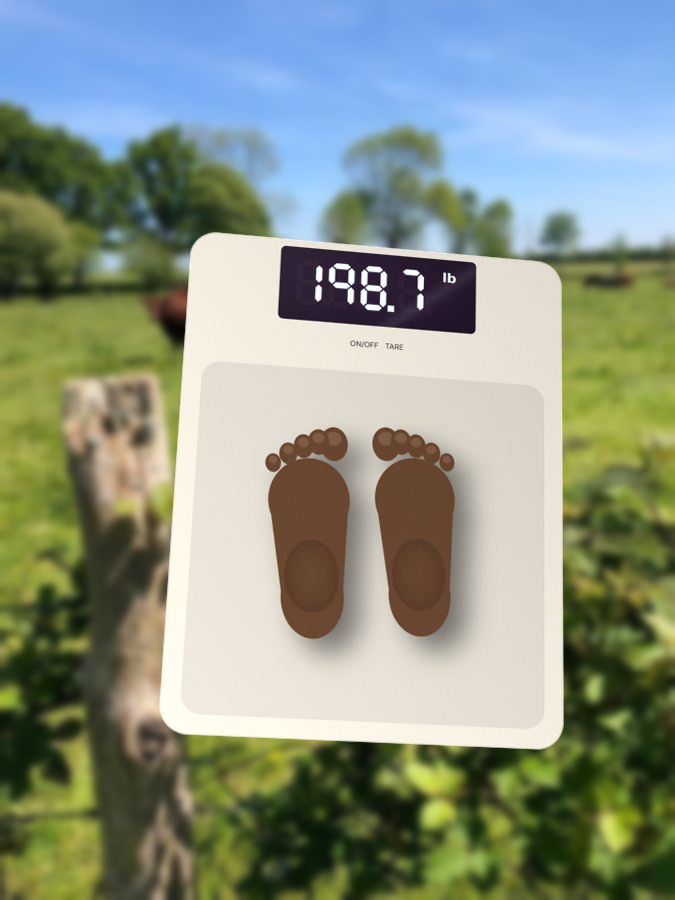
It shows 198.7 lb
